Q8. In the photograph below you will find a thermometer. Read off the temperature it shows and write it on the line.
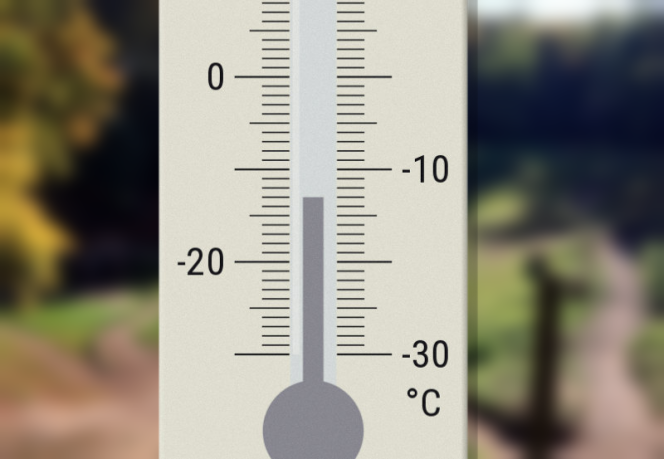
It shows -13 °C
